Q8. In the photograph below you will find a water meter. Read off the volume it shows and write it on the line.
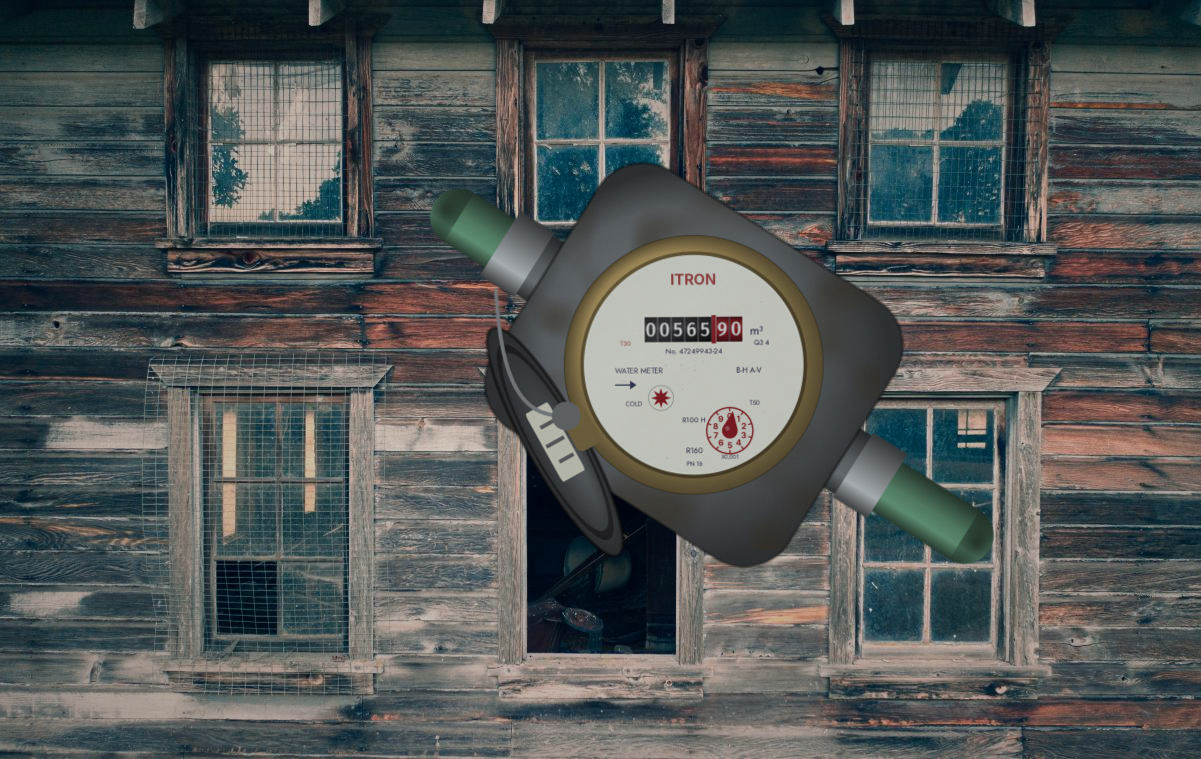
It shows 565.900 m³
